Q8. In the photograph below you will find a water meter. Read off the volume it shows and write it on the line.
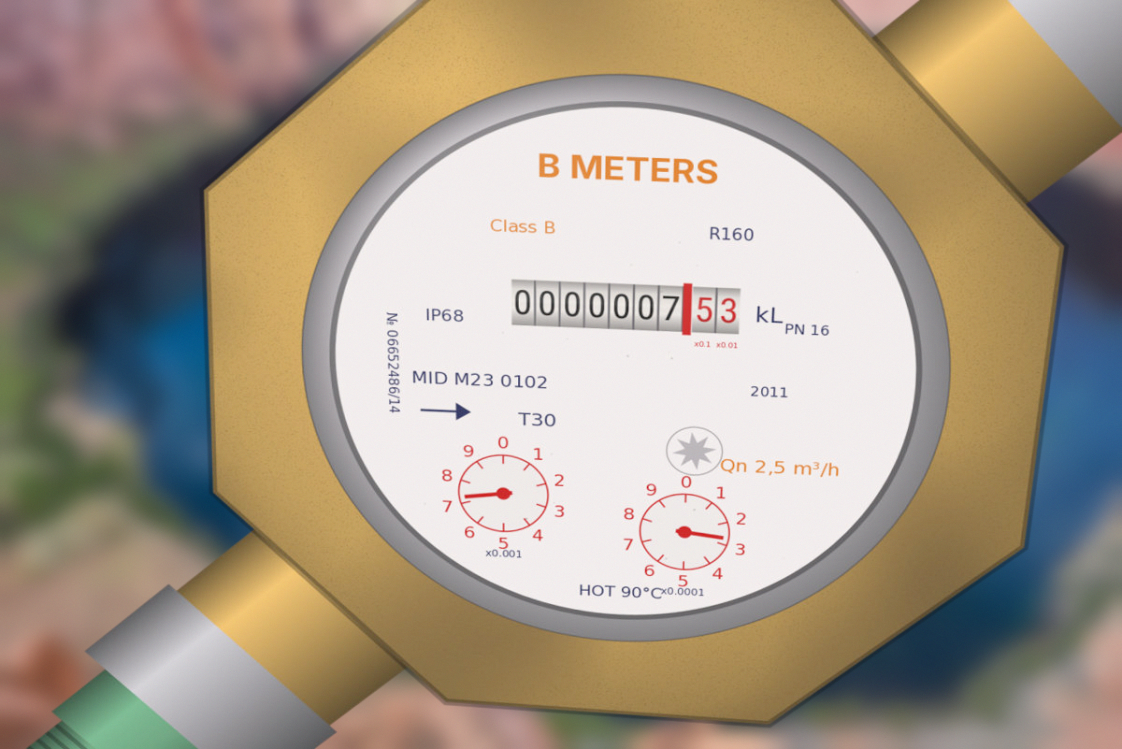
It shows 7.5372 kL
